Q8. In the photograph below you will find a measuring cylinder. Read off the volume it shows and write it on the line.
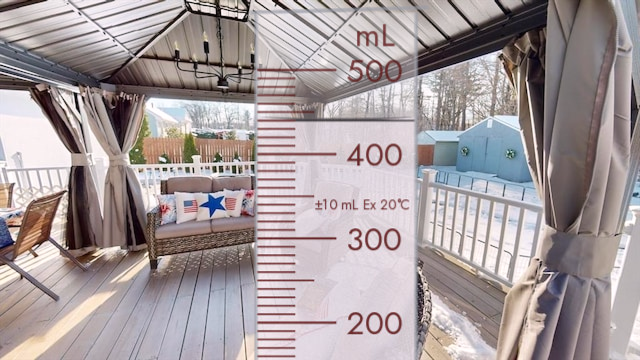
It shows 440 mL
